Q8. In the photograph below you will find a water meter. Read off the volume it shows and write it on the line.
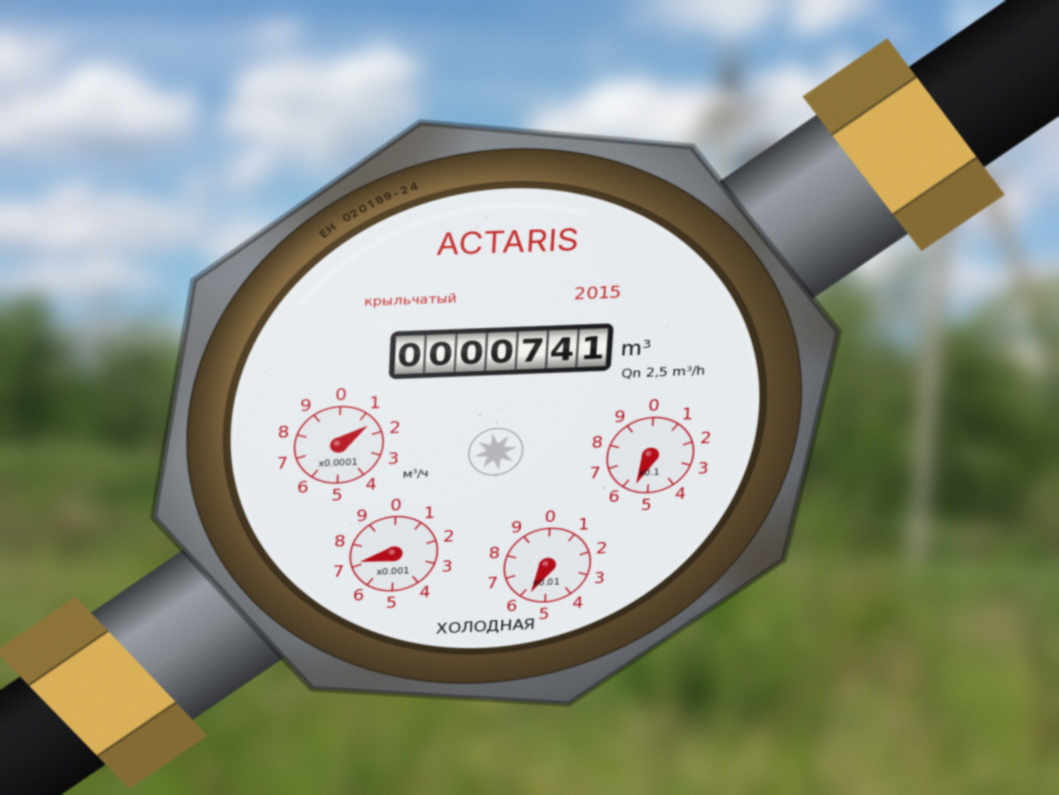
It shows 741.5571 m³
